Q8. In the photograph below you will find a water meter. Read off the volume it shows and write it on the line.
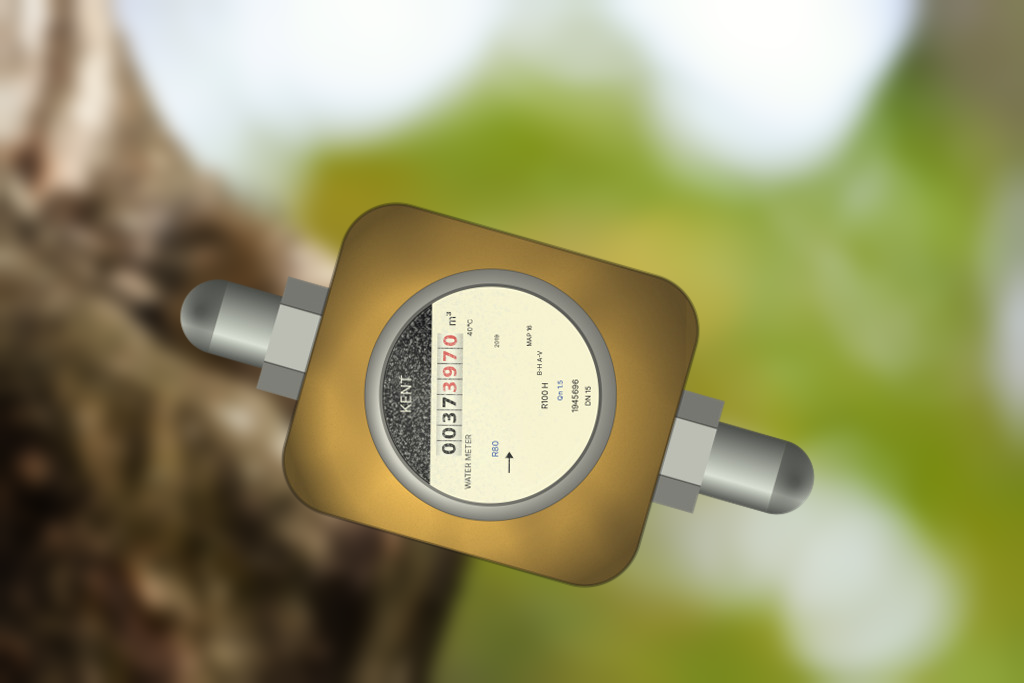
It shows 37.3970 m³
